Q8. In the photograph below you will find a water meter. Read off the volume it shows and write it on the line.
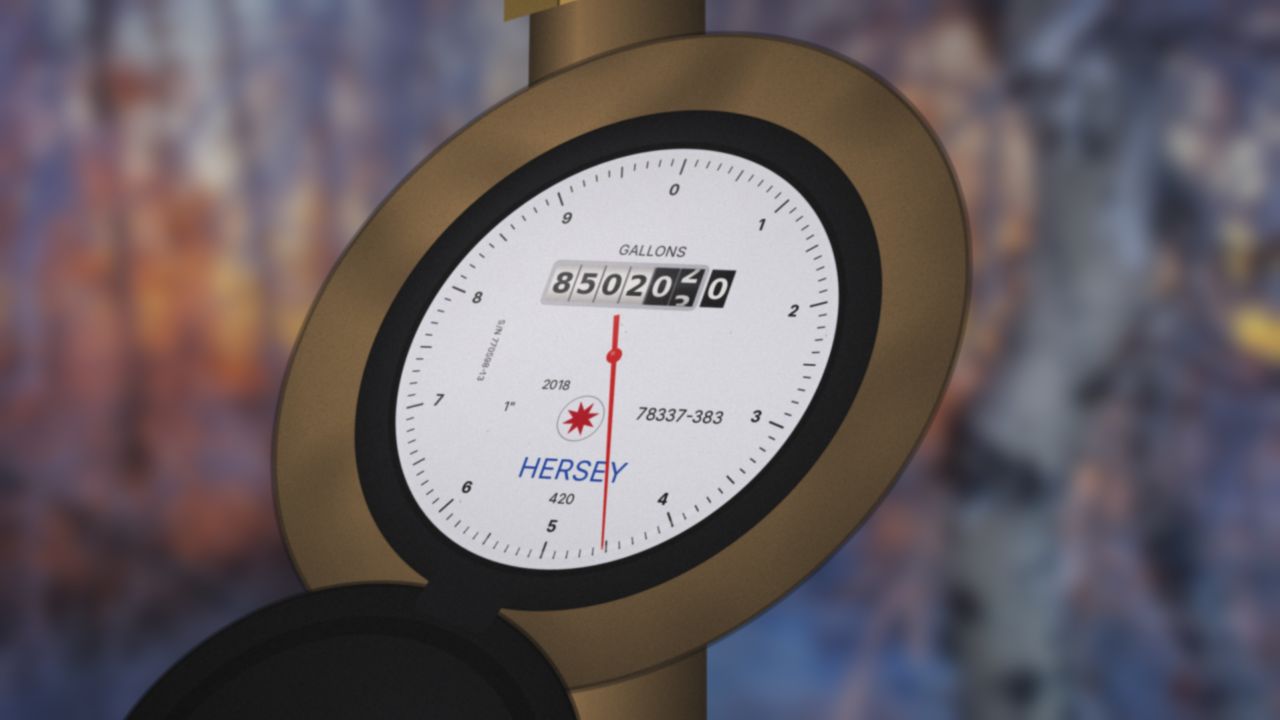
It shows 8502024.5 gal
